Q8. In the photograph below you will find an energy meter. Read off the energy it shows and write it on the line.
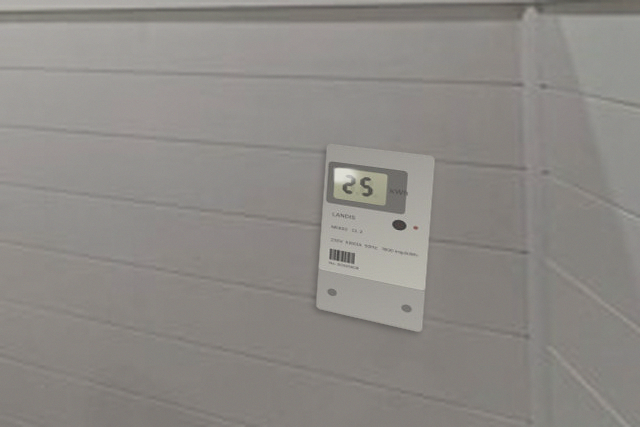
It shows 25 kWh
